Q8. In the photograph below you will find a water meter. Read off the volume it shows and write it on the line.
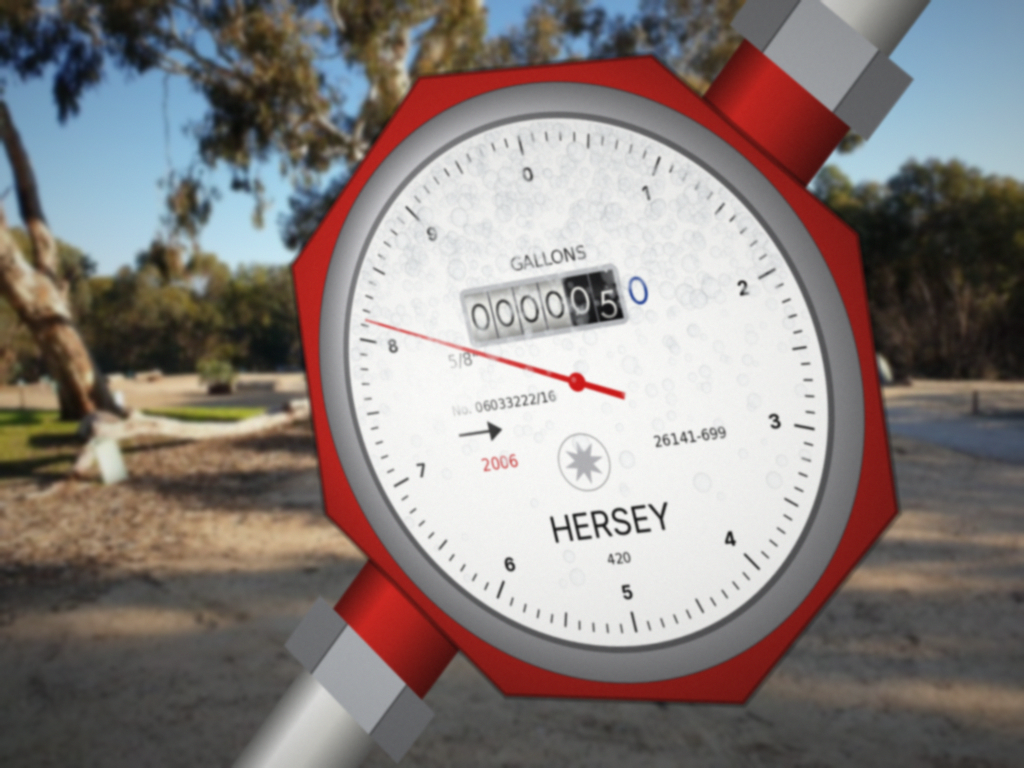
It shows 48.1 gal
